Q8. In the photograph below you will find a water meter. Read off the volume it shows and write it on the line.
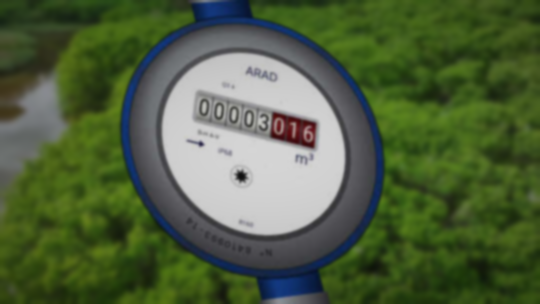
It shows 3.016 m³
